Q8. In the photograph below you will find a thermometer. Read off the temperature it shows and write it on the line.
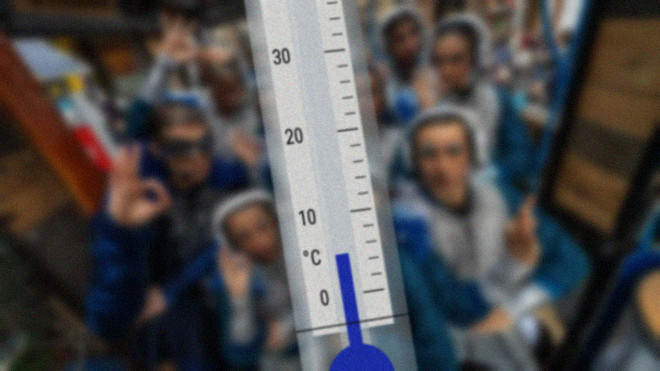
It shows 5 °C
